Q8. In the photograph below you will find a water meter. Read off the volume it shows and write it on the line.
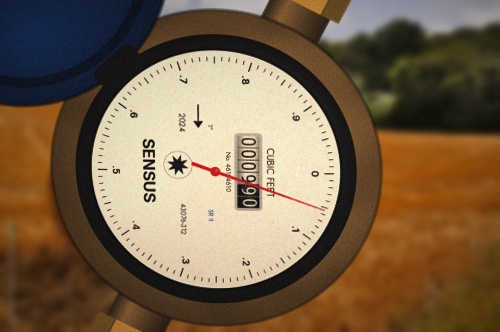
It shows 990.05 ft³
